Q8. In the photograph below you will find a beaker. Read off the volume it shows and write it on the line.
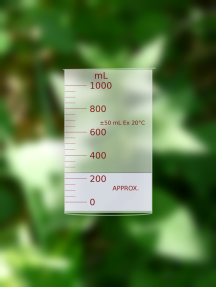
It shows 250 mL
